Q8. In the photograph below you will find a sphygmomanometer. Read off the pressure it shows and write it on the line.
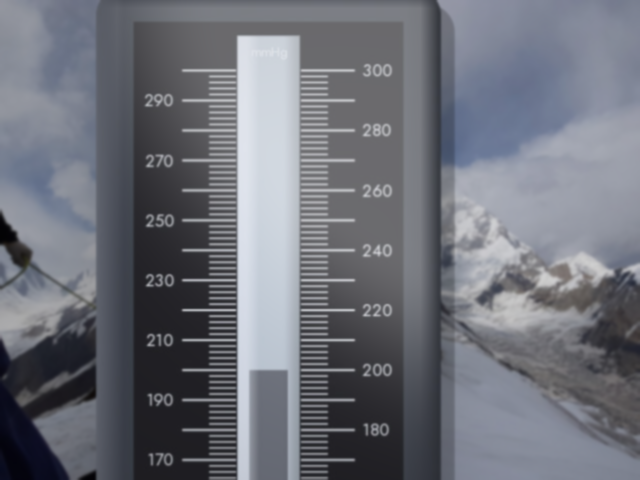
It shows 200 mmHg
